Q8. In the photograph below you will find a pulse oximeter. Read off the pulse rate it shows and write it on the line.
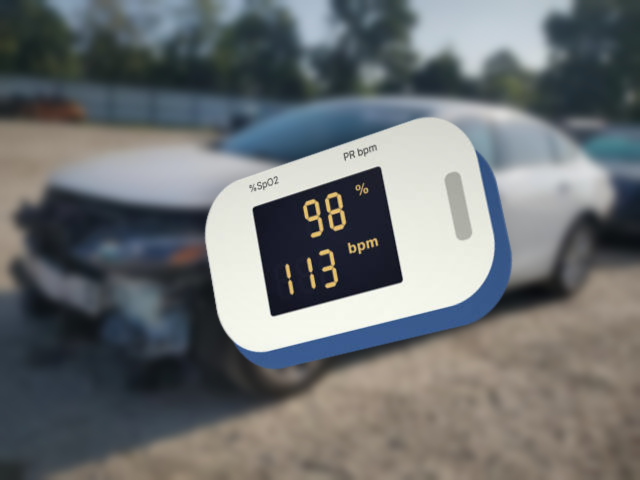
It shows 113 bpm
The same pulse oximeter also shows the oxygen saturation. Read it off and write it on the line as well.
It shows 98 %
